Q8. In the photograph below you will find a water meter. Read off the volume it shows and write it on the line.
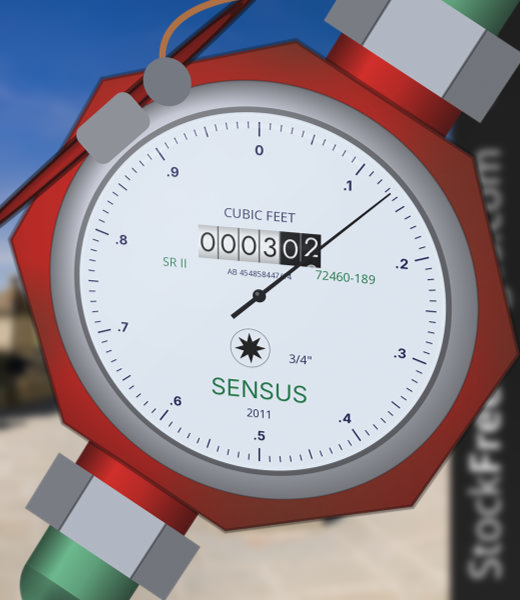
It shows 302.13 ft³
